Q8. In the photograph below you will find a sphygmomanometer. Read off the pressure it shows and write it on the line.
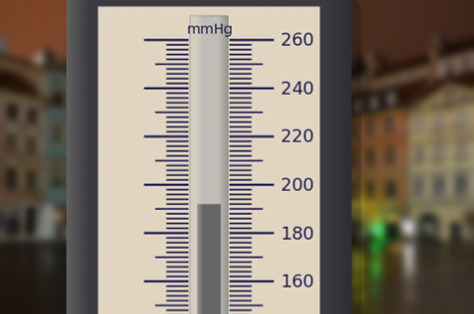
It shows 192 mmHg
